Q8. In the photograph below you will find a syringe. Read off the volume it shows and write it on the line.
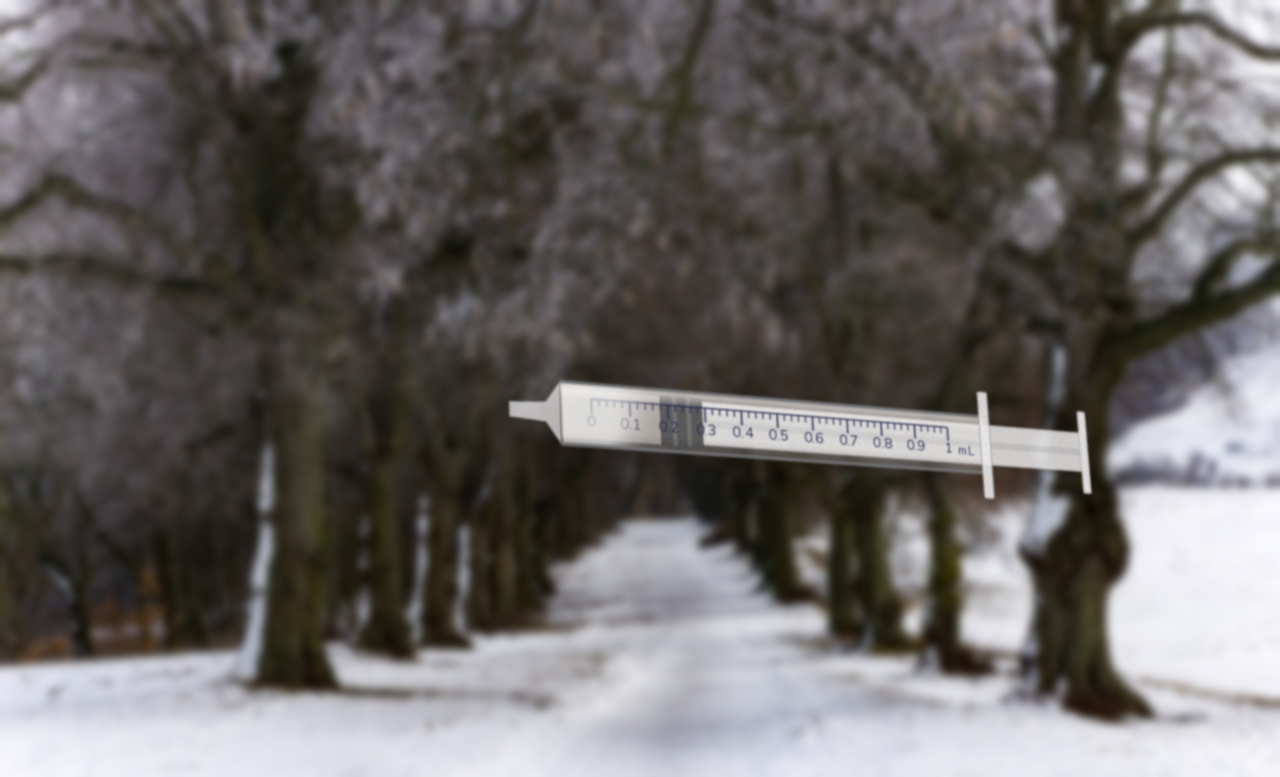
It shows 0.18 mL
